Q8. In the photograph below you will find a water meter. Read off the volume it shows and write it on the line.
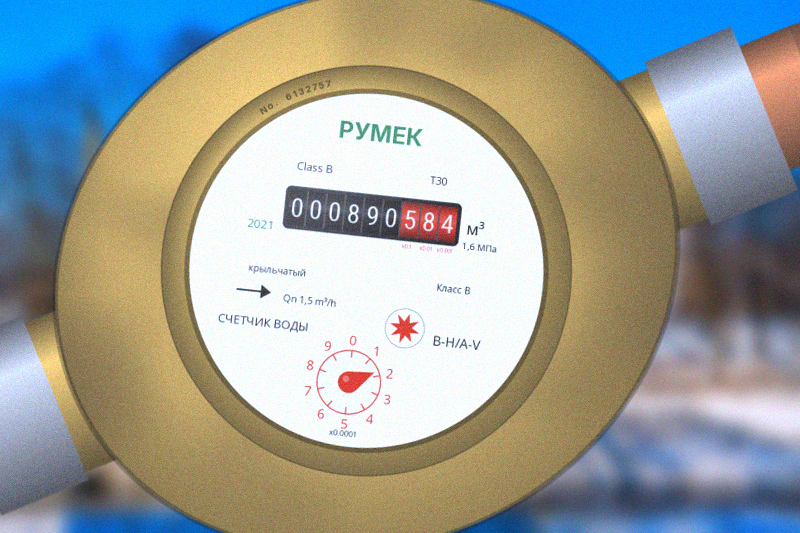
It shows 890.5841 m³
